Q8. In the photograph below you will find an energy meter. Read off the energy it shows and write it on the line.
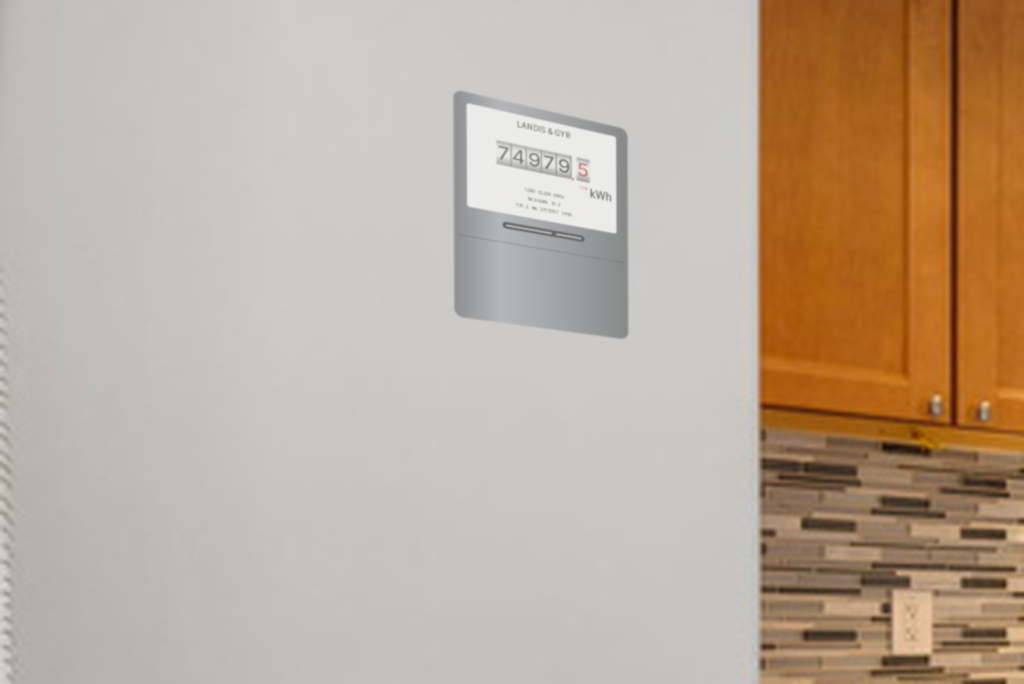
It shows 74979.5 kWh
